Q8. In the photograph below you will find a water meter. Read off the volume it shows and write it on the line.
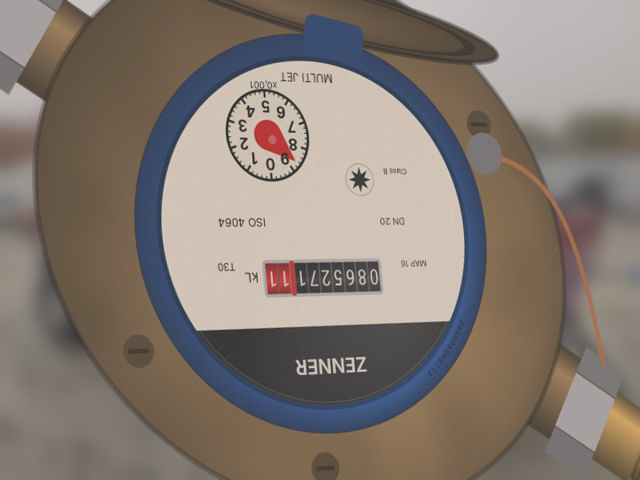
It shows 865271.118 kL
